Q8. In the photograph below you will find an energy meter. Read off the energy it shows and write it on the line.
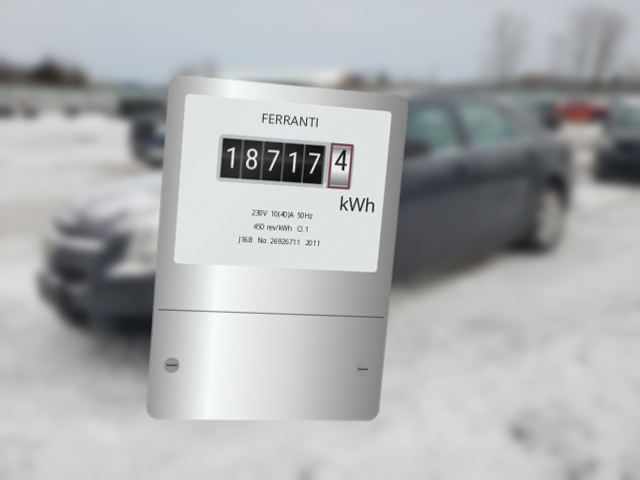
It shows 18717.4 kWh
